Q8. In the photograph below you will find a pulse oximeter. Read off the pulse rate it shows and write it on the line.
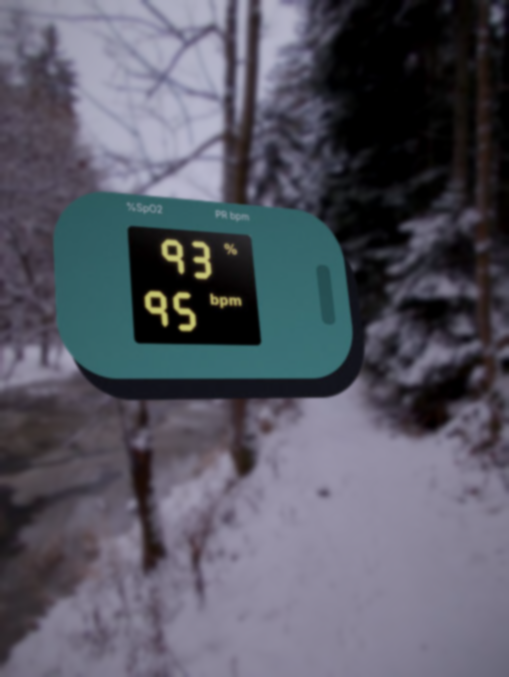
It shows 95 bpm
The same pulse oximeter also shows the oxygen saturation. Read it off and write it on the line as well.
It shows 93 %
